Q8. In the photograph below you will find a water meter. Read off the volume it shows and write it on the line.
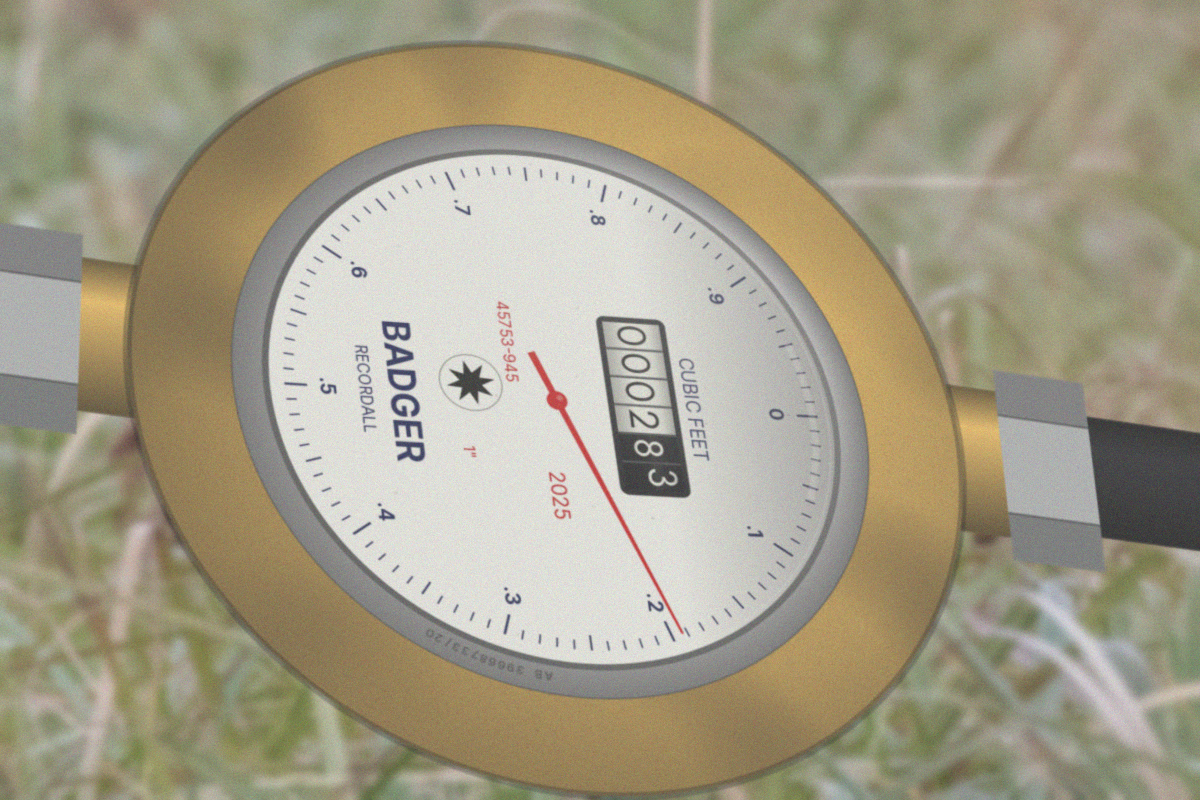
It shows 283.19 ft³
